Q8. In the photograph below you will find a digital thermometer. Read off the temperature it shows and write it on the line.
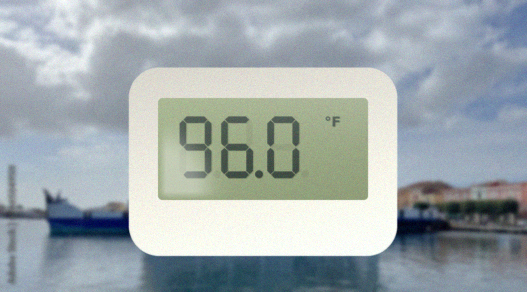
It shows 96.0 °F
